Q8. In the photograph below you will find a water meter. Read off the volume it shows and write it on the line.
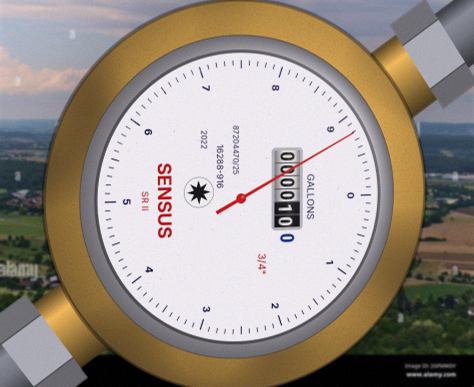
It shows 99.2 gal
